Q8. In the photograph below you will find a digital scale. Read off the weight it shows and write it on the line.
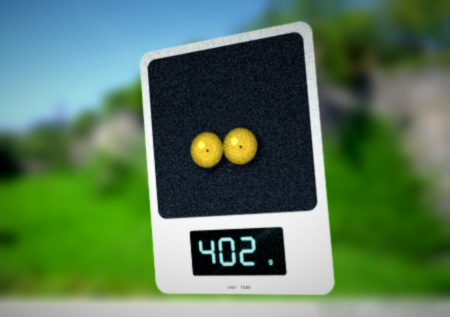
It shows 402 g
